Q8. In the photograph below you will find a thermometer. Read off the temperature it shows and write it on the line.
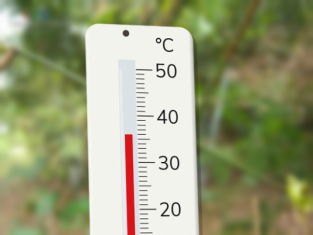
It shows 36 °C
